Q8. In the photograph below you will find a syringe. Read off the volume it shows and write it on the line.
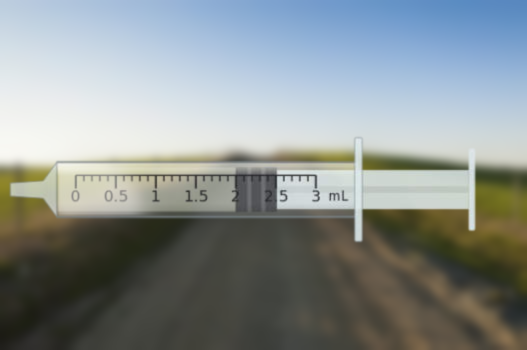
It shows 2 mL
